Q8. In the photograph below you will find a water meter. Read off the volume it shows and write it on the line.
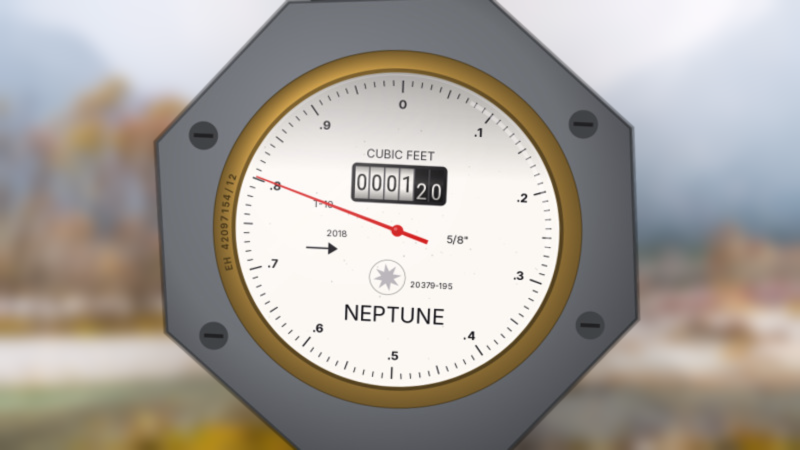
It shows 119.80 ft³
